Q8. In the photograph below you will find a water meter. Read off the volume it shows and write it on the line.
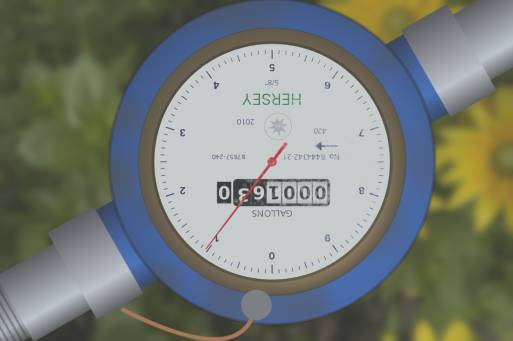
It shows 1631.0 gal
